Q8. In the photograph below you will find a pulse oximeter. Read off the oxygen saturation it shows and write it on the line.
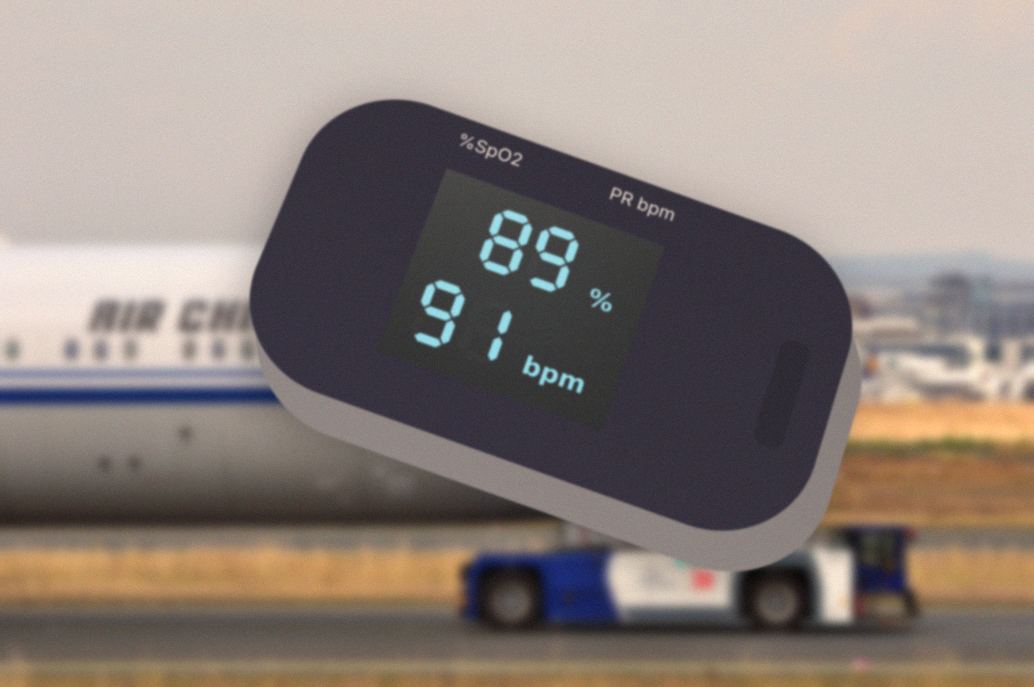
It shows 89 %
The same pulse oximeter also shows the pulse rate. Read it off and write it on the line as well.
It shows 91 bpm
